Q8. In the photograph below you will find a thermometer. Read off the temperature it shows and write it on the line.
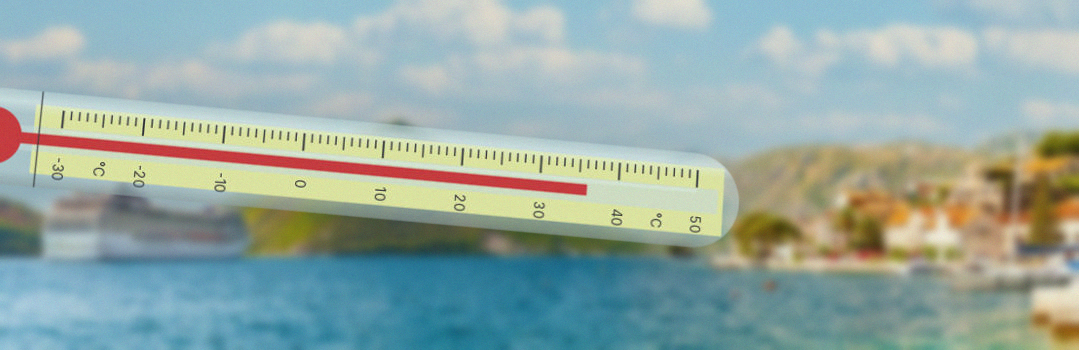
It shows 36 °C
